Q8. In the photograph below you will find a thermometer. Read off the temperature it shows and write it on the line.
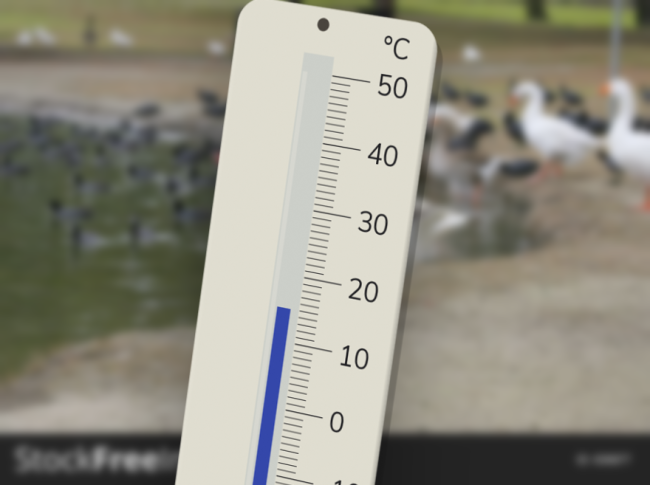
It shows 15 °C
